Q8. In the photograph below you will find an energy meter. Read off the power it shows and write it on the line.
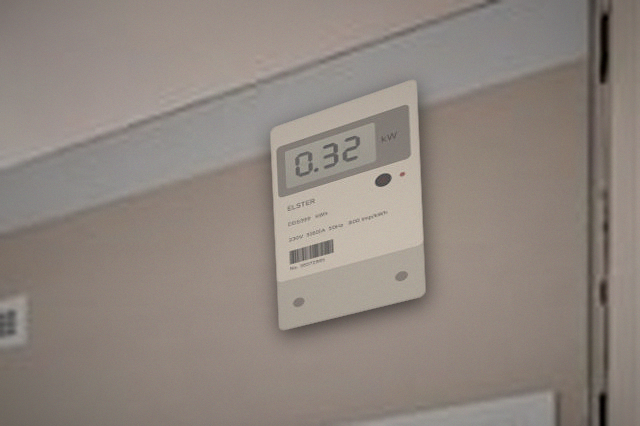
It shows 0.32 kW
